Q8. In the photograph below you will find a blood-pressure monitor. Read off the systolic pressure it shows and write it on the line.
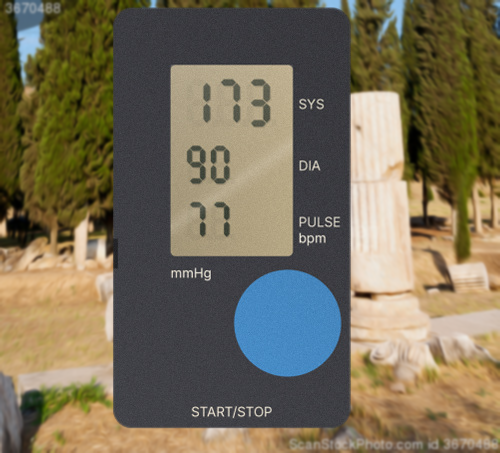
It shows 173 mmHg
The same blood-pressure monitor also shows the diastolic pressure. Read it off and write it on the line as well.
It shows 90 mmHg
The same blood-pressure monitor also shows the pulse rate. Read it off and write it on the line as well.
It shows 77 bpm
